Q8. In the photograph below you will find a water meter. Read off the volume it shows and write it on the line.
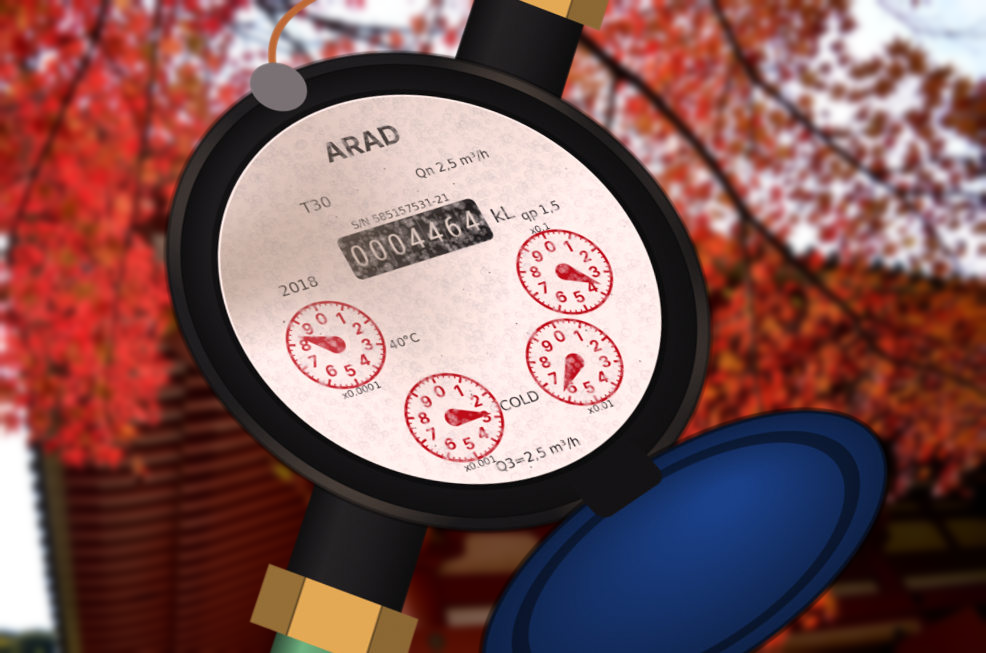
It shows 4464.3628 kL
